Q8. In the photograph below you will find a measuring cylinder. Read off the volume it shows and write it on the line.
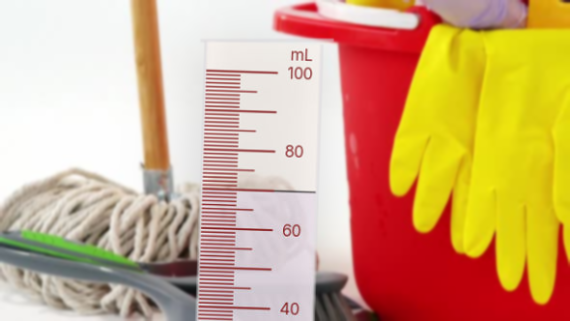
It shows 70 mL
